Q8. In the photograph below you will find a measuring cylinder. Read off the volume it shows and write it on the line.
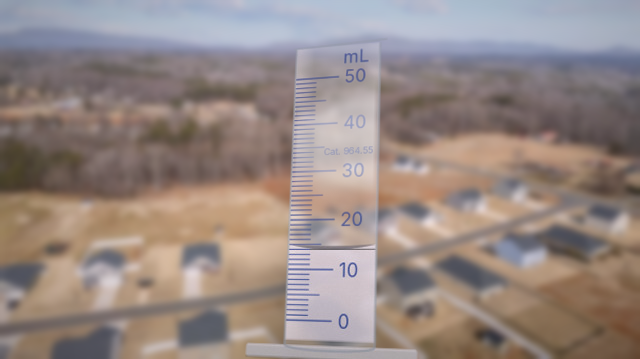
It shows 14 mL
